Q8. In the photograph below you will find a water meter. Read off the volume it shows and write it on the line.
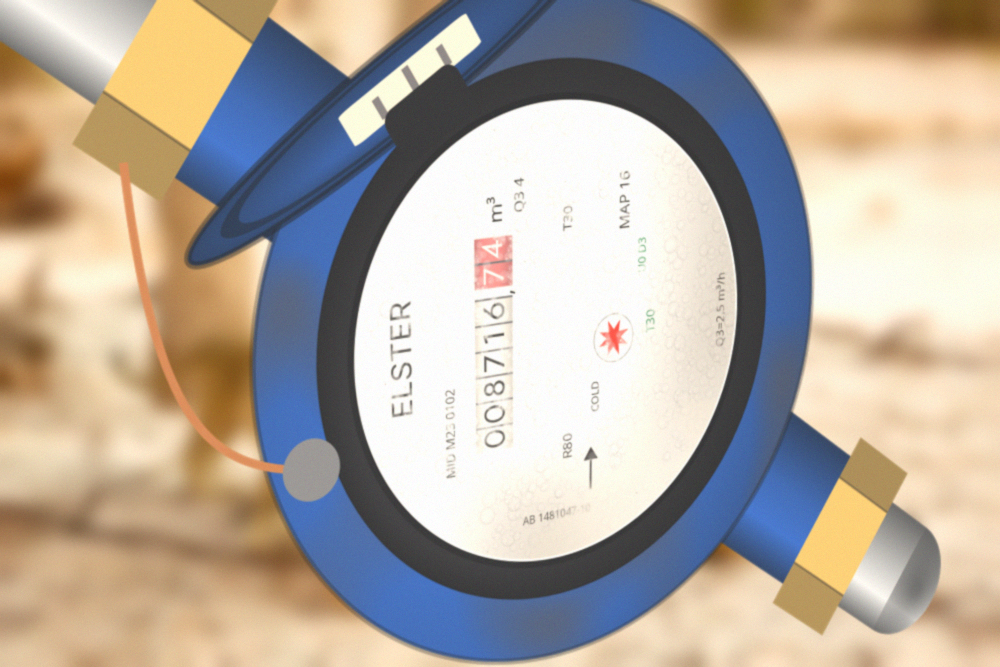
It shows 8716.74 m³
